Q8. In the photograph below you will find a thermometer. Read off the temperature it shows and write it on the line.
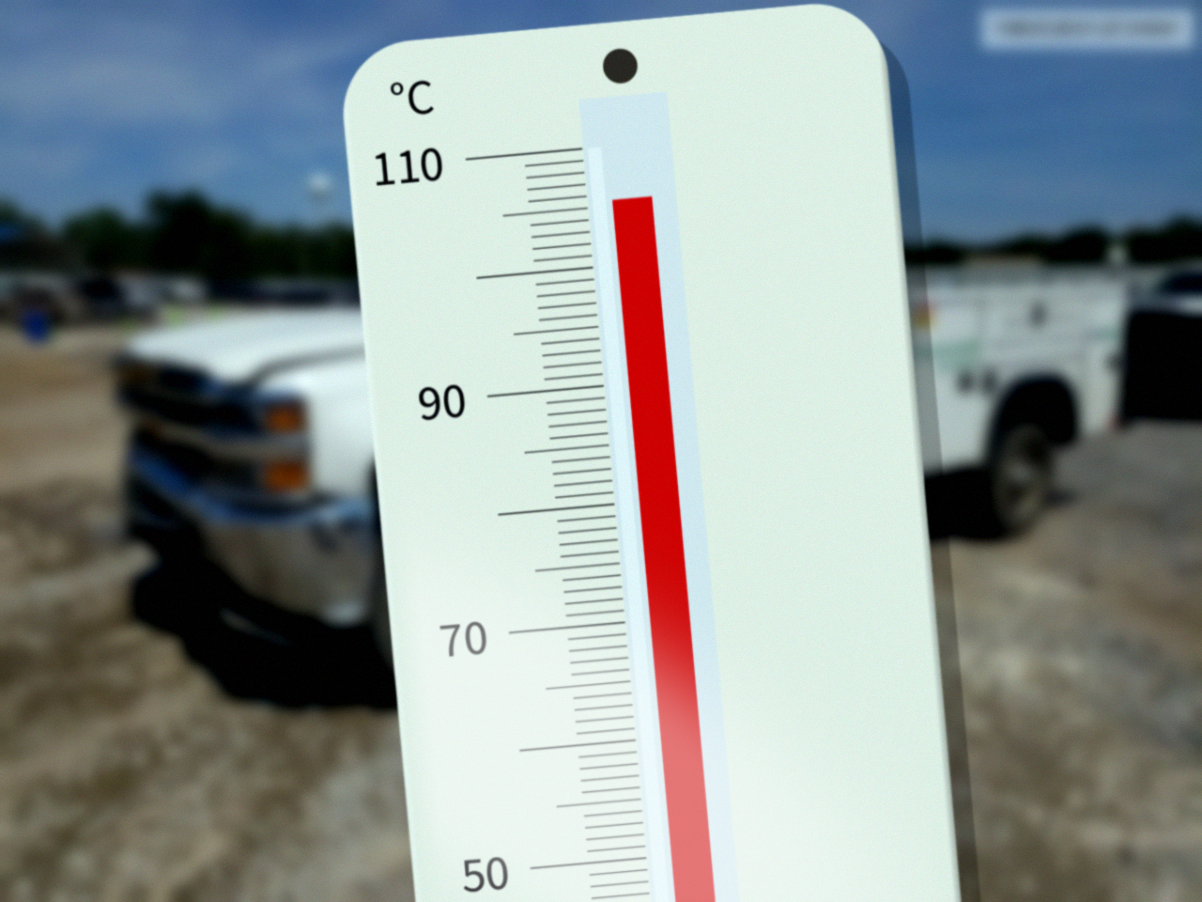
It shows 105.5 °C
